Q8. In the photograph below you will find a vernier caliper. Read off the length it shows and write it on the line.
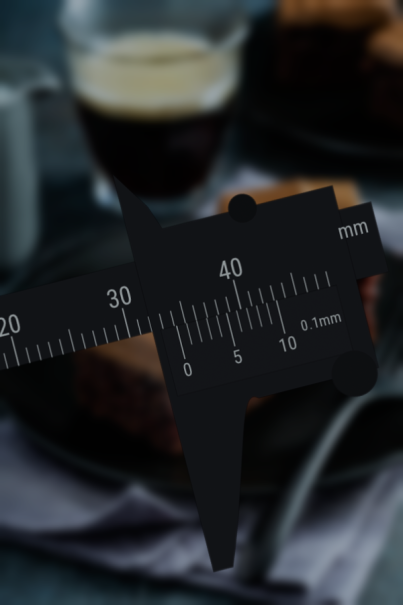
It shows 34.2 mm
